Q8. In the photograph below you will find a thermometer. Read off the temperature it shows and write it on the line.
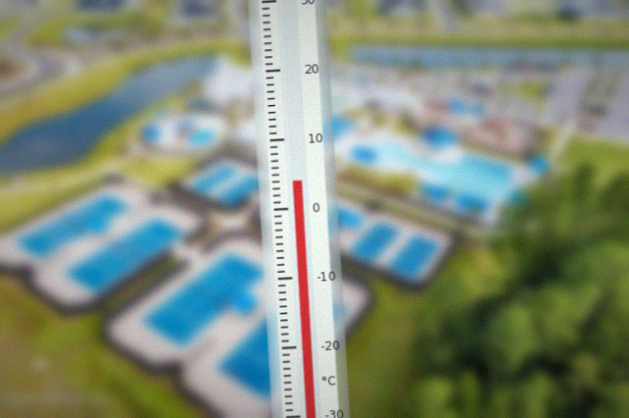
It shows 4 °C
